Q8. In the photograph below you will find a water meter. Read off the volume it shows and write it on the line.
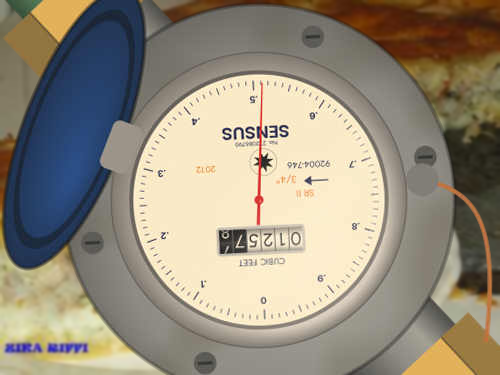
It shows 12577.51 ft³
